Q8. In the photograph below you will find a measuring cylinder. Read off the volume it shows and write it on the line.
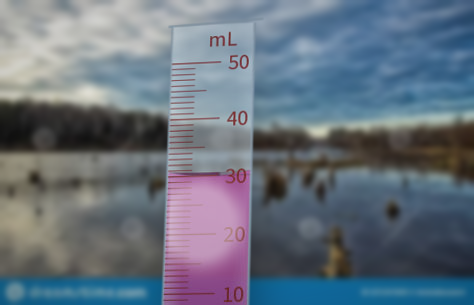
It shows 30 mL
